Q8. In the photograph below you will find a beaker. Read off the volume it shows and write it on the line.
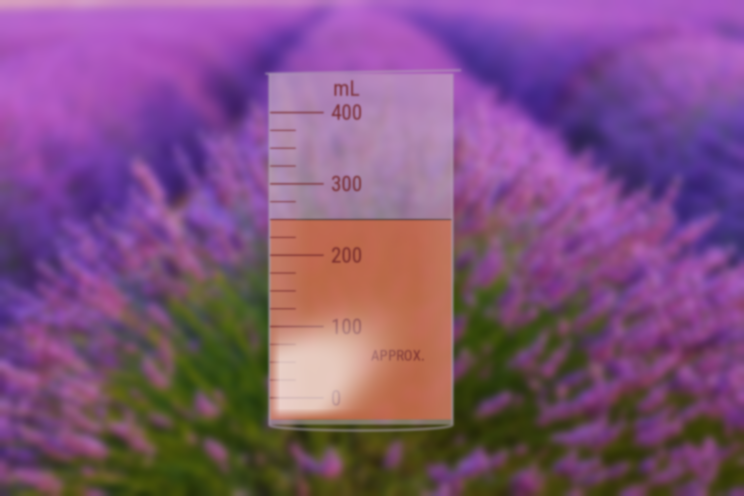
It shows 250 mL
